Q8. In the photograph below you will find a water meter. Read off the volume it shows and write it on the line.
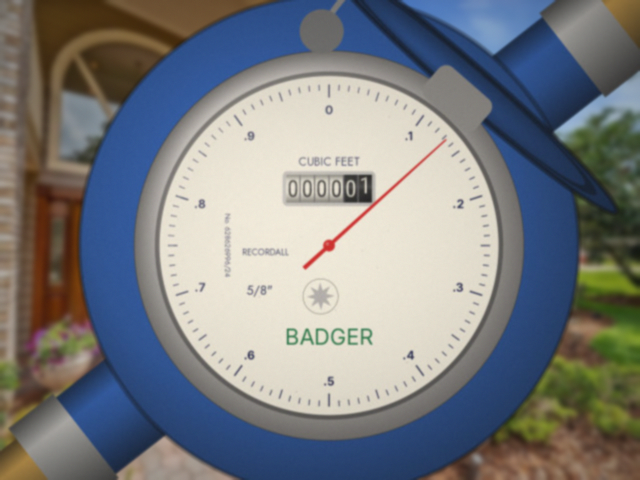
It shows 1.13 ft³
